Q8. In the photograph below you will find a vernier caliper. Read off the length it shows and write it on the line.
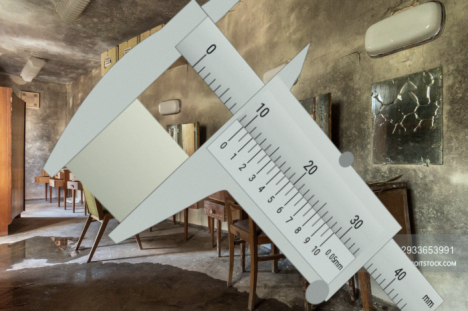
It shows 9.8 mm
